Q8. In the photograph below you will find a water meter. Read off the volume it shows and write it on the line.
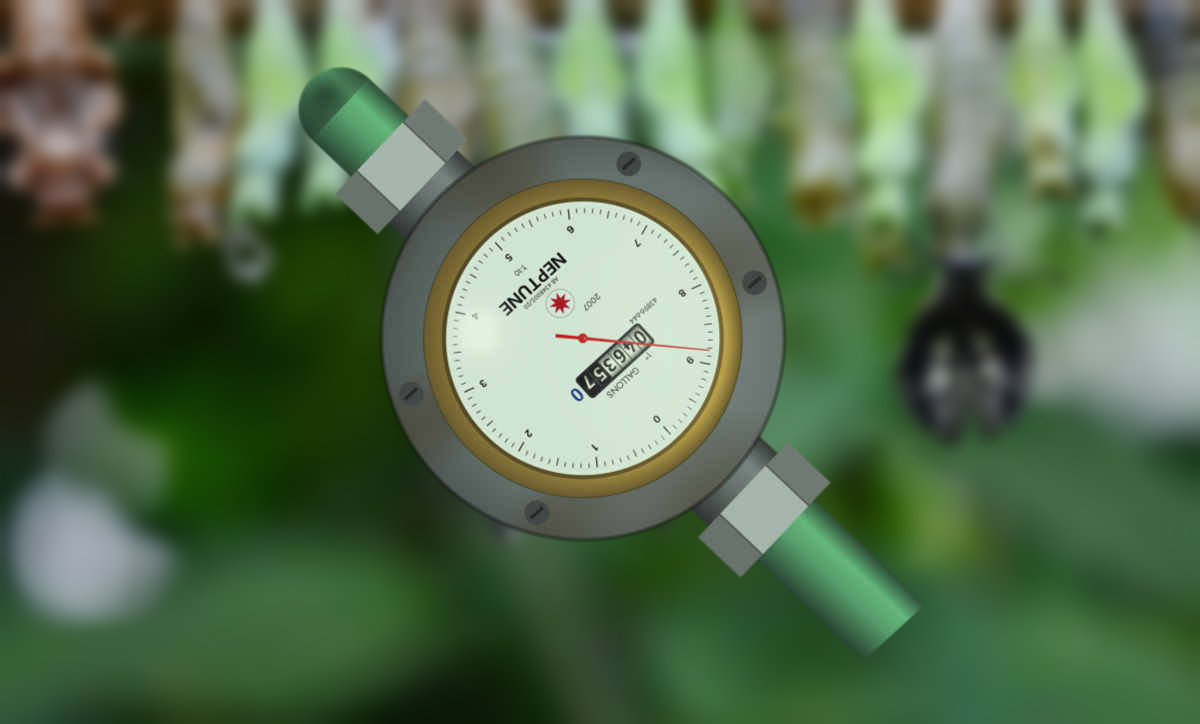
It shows 463568.8 gal
